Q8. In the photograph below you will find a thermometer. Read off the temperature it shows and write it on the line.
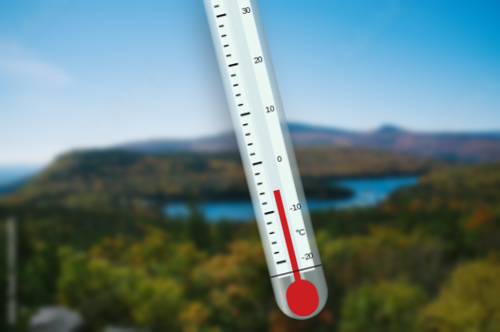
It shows -6 °C
